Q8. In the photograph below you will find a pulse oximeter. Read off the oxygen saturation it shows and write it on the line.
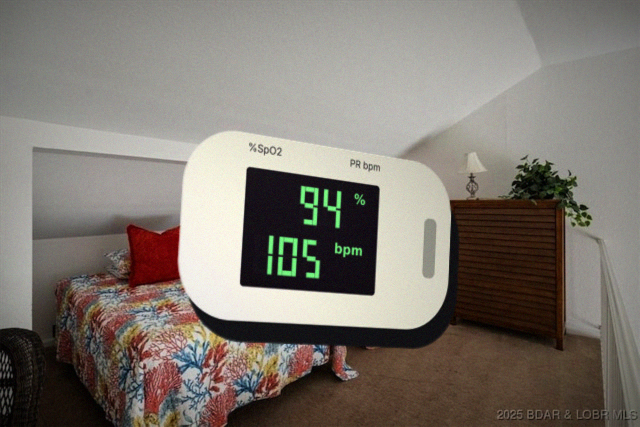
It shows 94 %
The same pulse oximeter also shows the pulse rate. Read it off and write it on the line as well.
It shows 105 bpm
